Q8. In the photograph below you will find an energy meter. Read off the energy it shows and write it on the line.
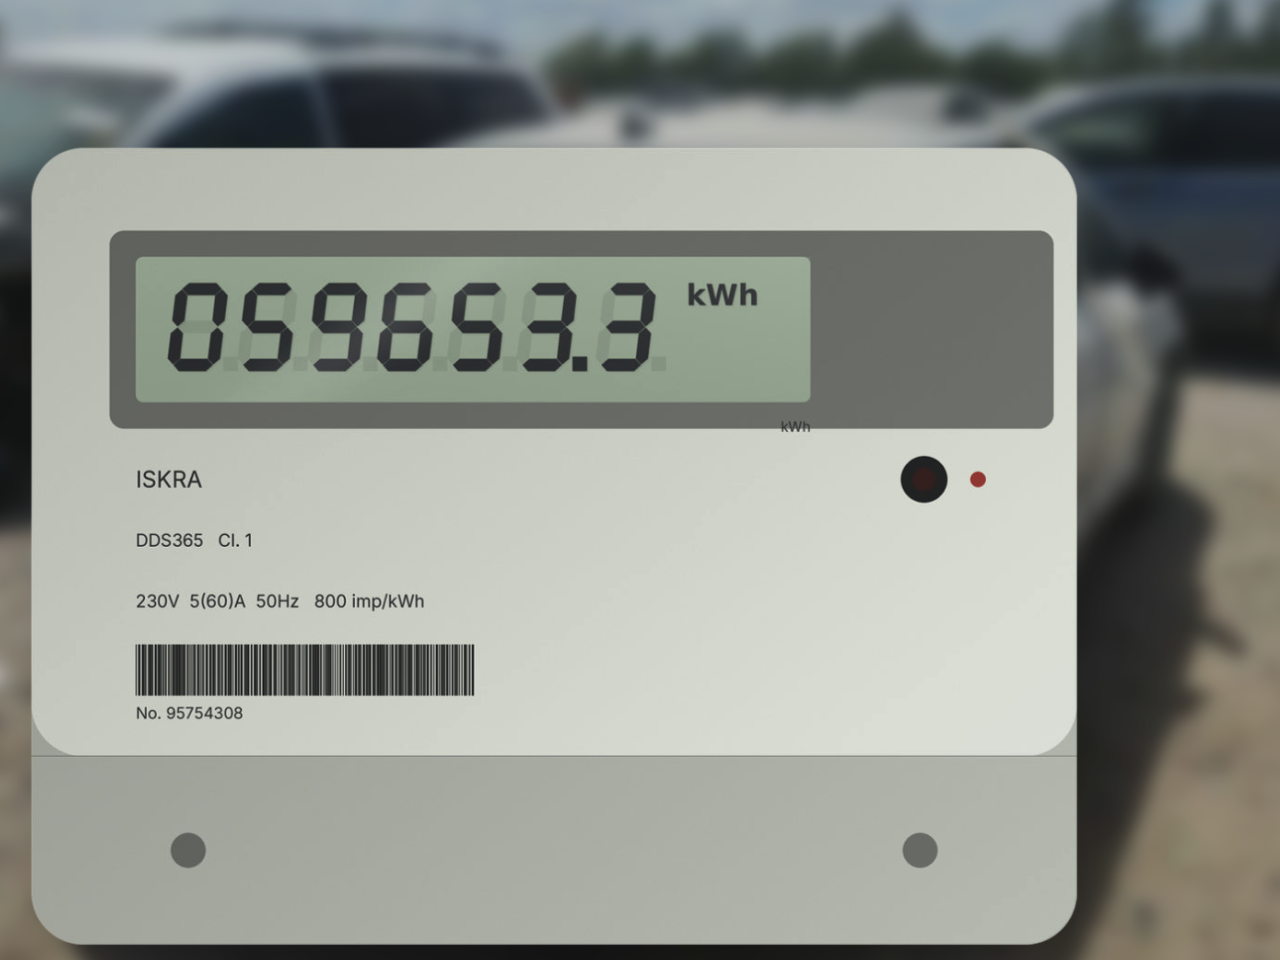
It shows 59653.3 kWh
